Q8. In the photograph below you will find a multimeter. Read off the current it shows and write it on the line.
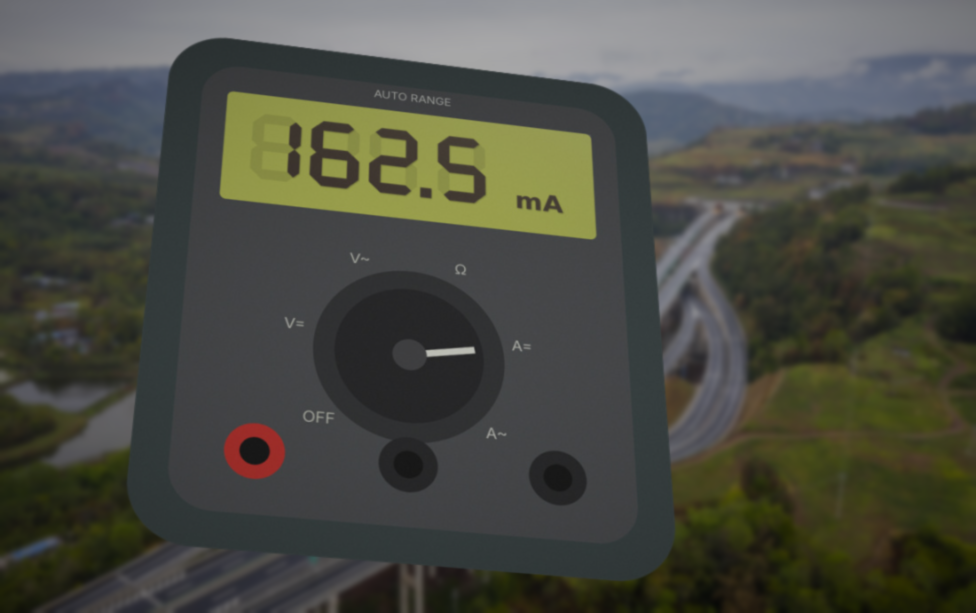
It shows 162.5 mA
